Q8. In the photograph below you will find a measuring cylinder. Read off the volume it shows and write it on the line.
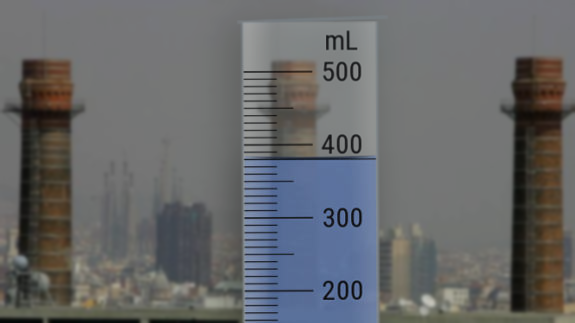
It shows 380 mL
